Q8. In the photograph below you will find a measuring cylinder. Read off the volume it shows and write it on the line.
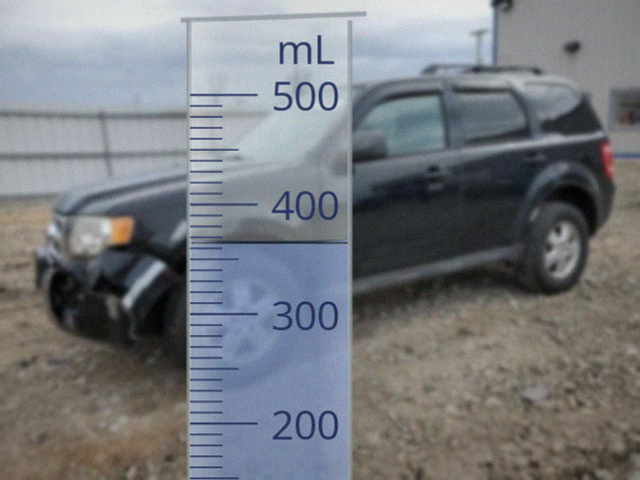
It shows 365 mL
